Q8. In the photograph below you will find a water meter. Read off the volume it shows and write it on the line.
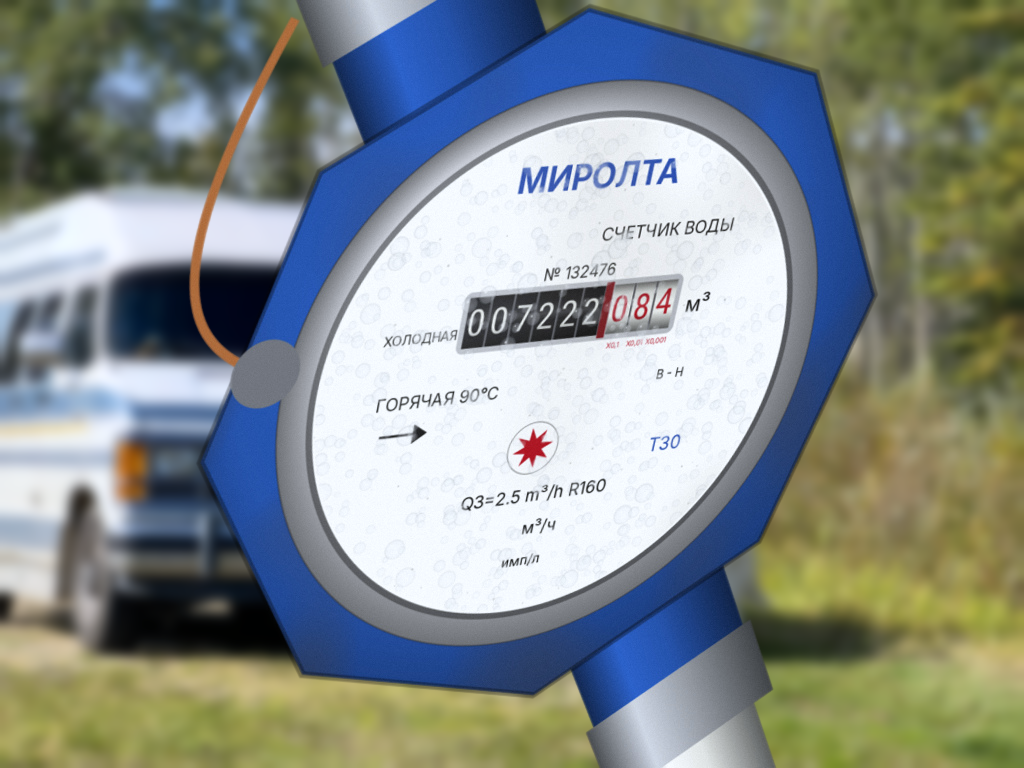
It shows 7222.084 m³
